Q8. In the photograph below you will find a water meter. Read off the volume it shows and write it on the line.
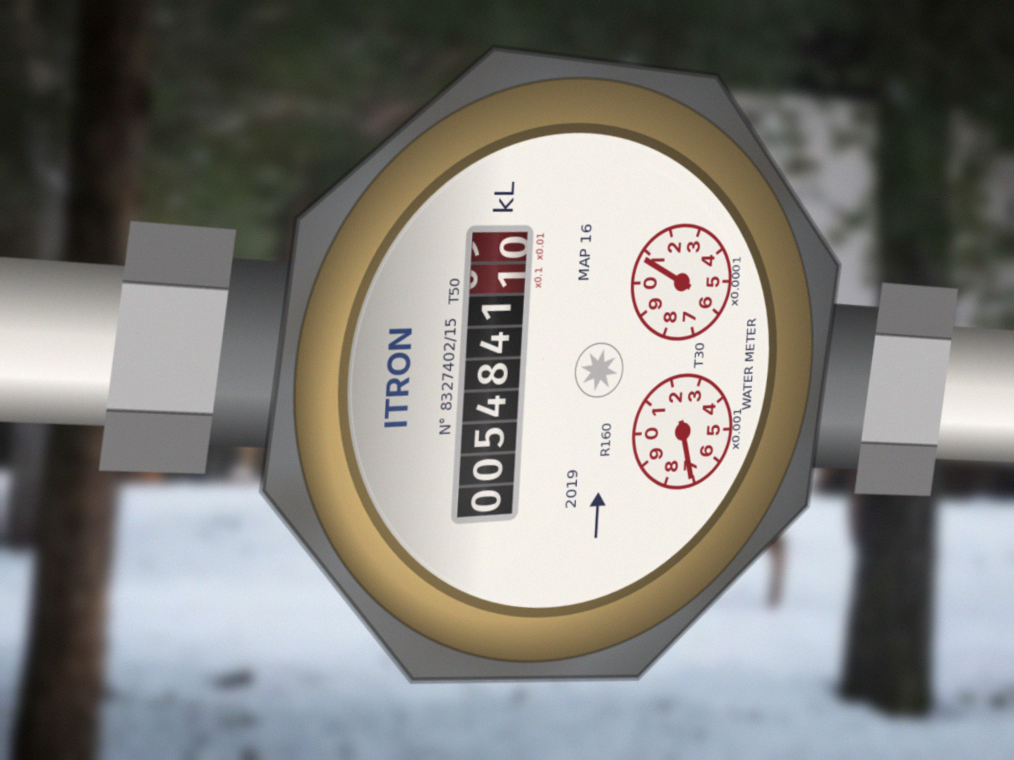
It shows 54841.0970 kL
